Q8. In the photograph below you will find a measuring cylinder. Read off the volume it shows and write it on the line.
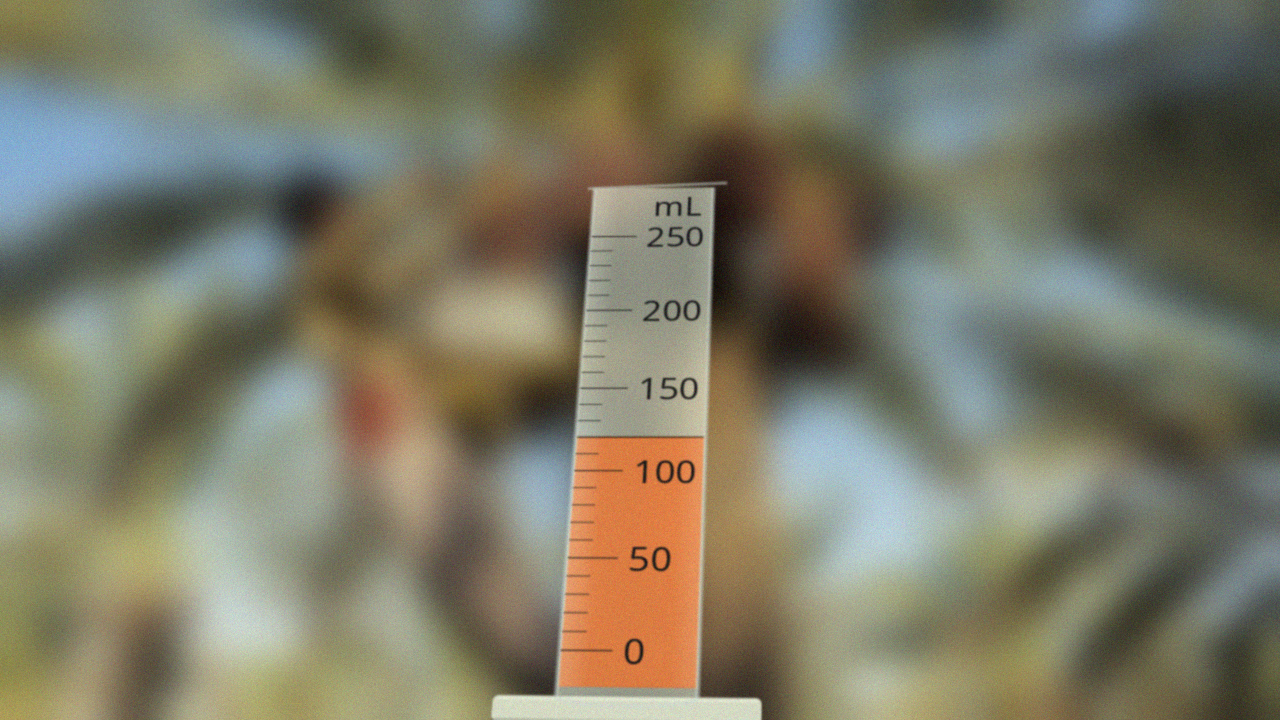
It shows 120 mL
